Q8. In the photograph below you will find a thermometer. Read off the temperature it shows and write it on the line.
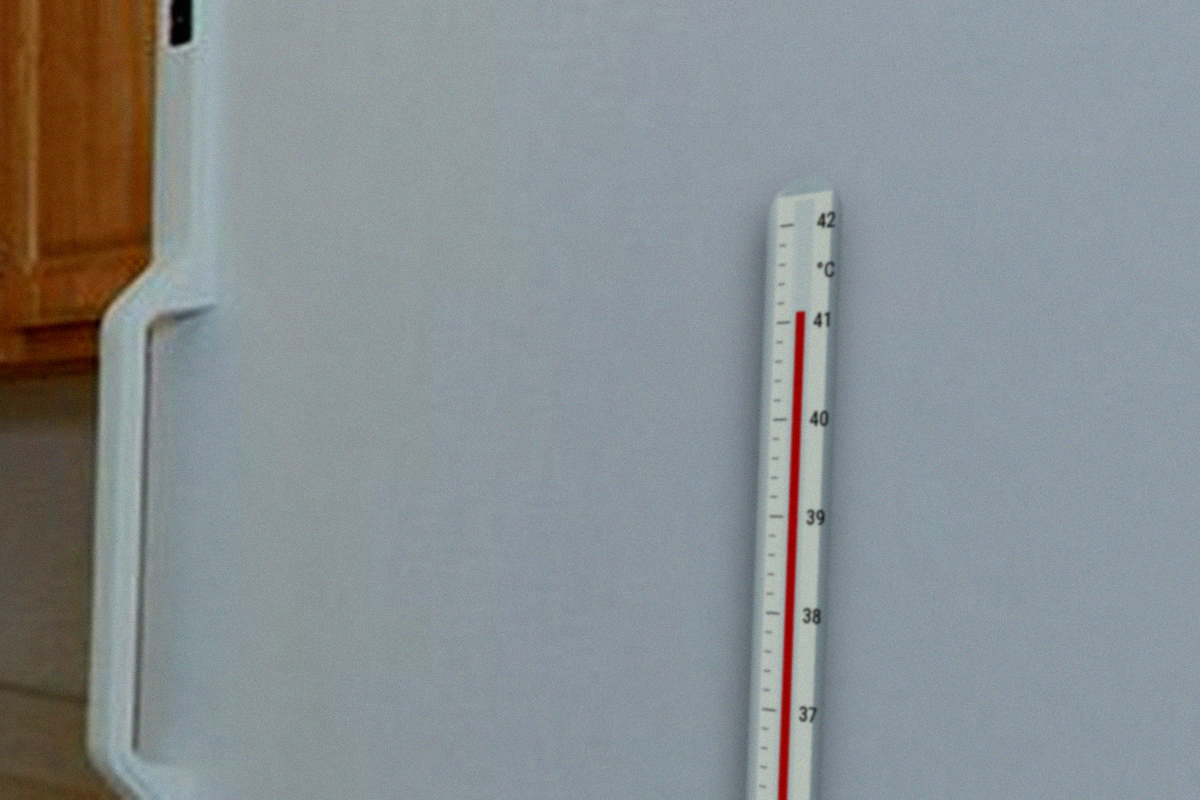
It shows 41.1 °C
